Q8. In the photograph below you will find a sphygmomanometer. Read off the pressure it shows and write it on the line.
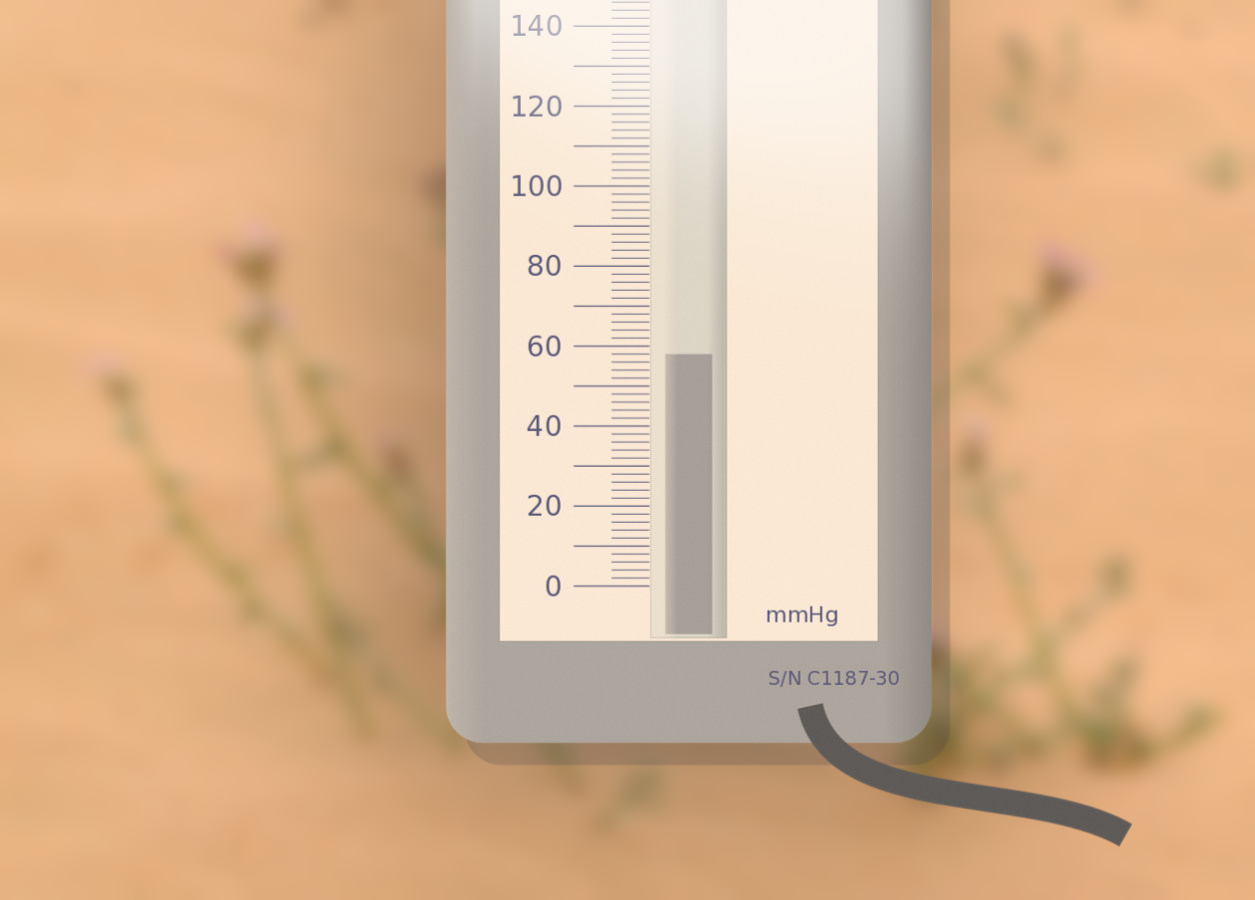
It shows 58 mmHg
